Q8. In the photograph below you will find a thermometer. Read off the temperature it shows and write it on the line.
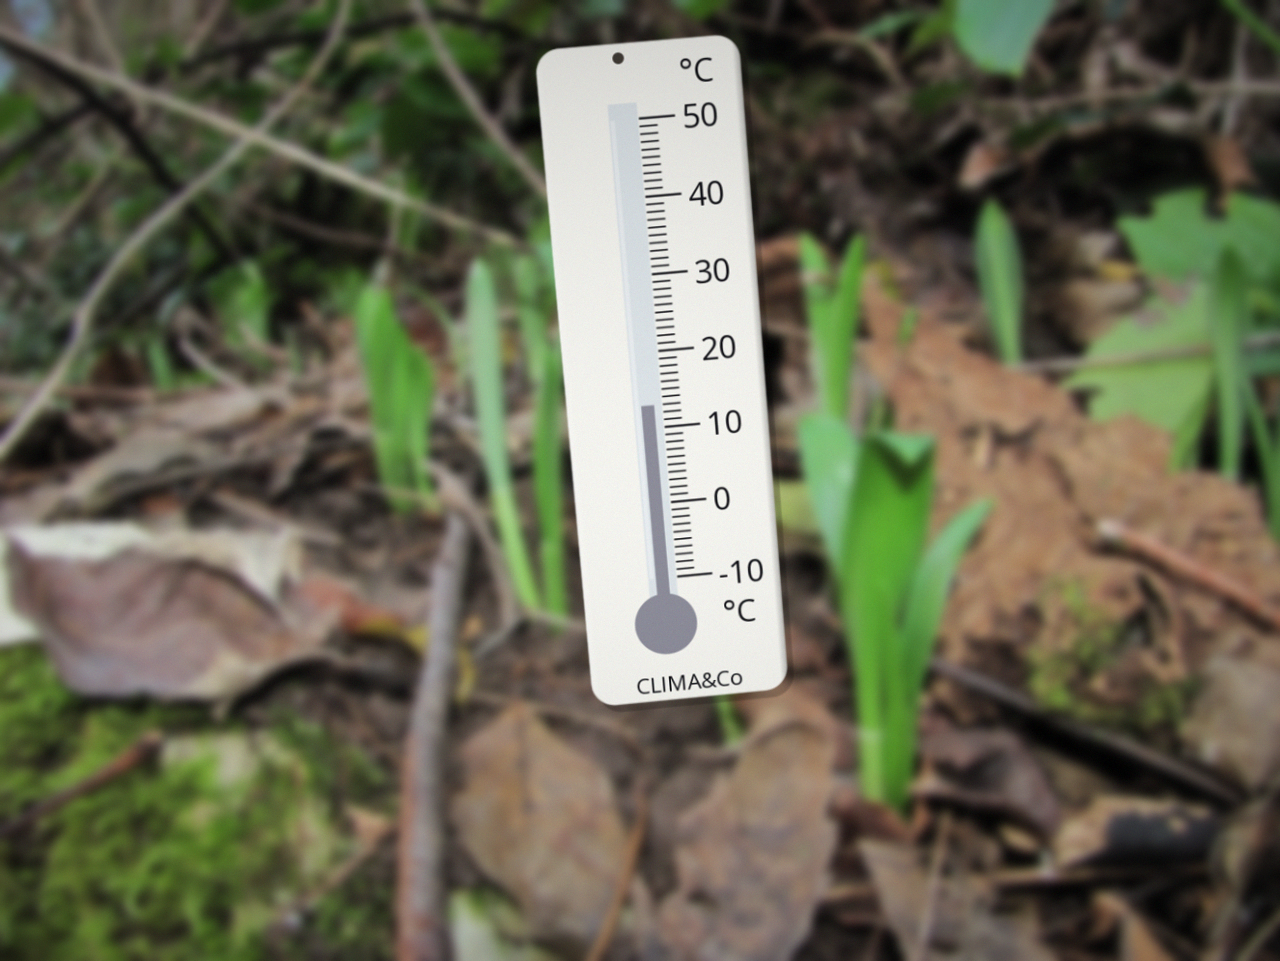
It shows 13 °C
